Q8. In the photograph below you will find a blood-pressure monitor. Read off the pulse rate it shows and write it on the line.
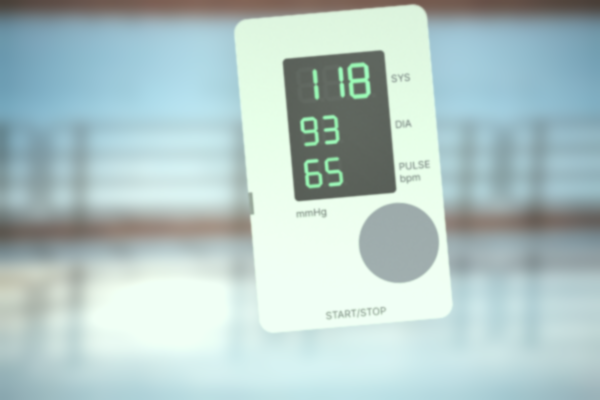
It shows 65 bpm
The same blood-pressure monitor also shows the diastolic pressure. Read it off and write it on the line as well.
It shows 93 mmHg
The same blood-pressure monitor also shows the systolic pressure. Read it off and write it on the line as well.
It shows 118 mmHg
